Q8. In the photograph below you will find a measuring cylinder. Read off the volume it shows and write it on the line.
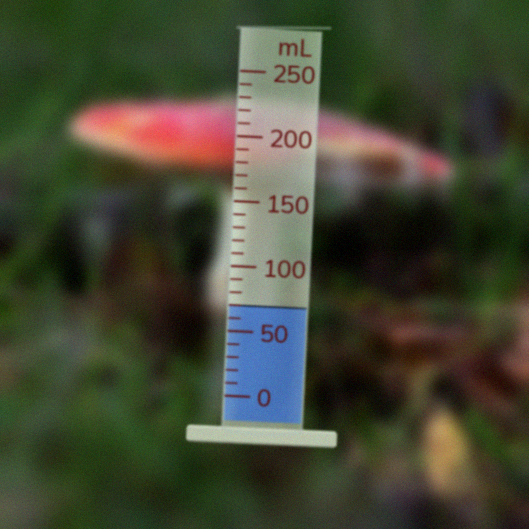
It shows 70 mL
